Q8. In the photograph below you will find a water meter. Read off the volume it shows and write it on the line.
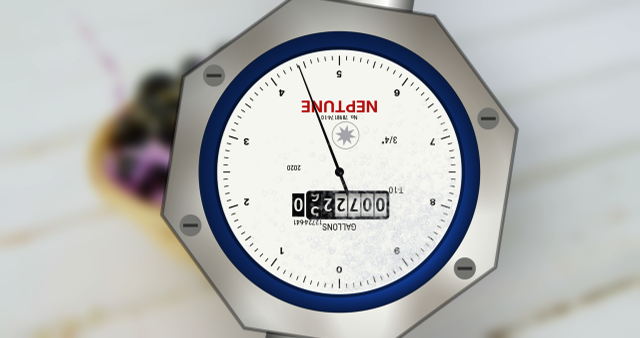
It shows 72254.4 gal
